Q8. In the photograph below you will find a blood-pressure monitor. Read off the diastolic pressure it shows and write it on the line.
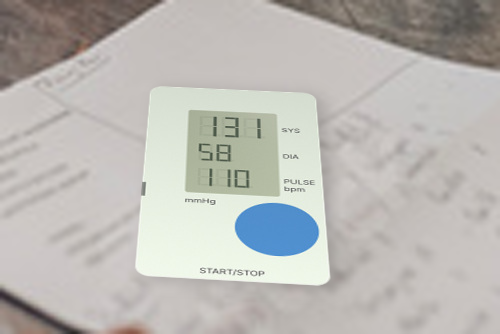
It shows 58 mmHg
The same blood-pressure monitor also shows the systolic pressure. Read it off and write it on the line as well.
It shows 131 mmHg
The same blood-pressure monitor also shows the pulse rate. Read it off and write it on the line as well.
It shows 110 bpm
